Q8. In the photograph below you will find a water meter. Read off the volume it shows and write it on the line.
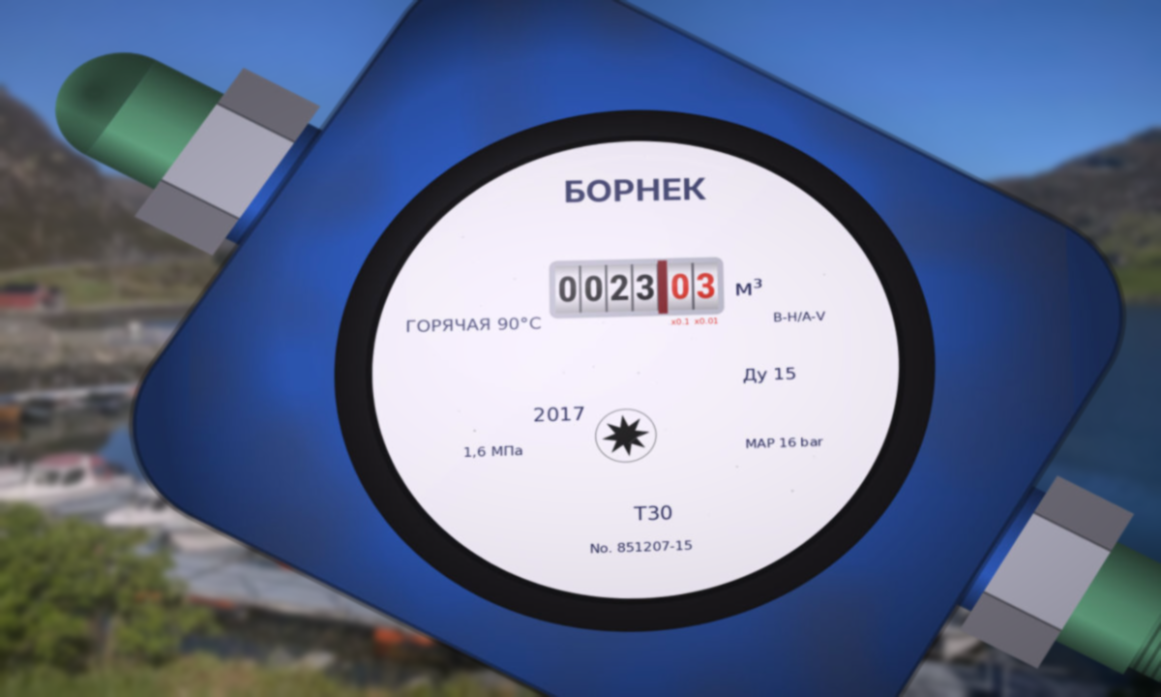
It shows 23.03 m³
